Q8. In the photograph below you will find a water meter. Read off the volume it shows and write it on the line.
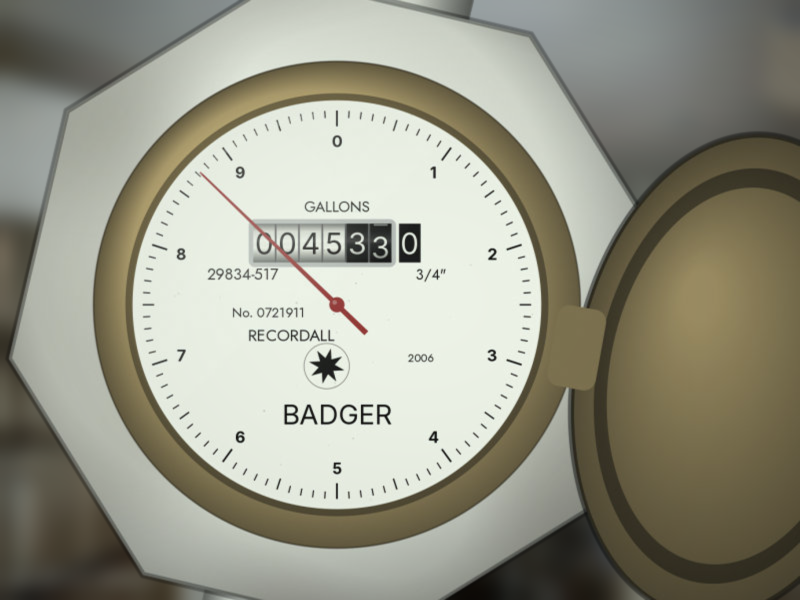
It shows 45328.7 gal
